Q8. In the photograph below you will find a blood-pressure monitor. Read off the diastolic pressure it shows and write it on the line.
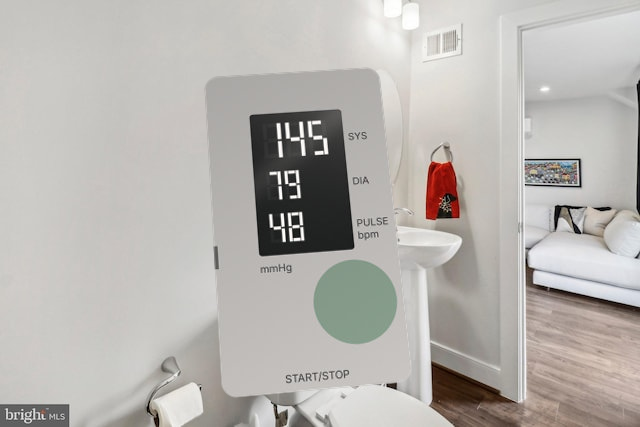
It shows 79 mmHg
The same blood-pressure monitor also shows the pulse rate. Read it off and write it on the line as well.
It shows 48 bpm
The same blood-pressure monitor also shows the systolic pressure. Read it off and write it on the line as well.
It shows 145 mmHg
